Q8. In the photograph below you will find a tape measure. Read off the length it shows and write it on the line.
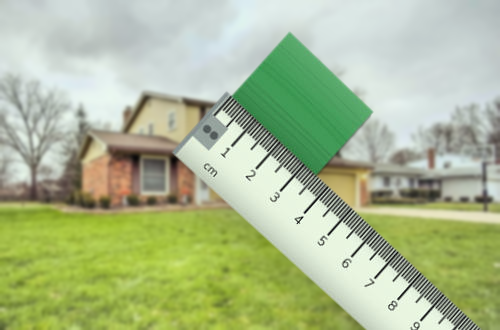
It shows 3.5 cm
